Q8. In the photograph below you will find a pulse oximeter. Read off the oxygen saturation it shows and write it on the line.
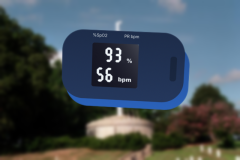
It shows 93 %
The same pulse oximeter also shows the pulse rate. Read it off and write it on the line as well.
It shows 56 bpm
